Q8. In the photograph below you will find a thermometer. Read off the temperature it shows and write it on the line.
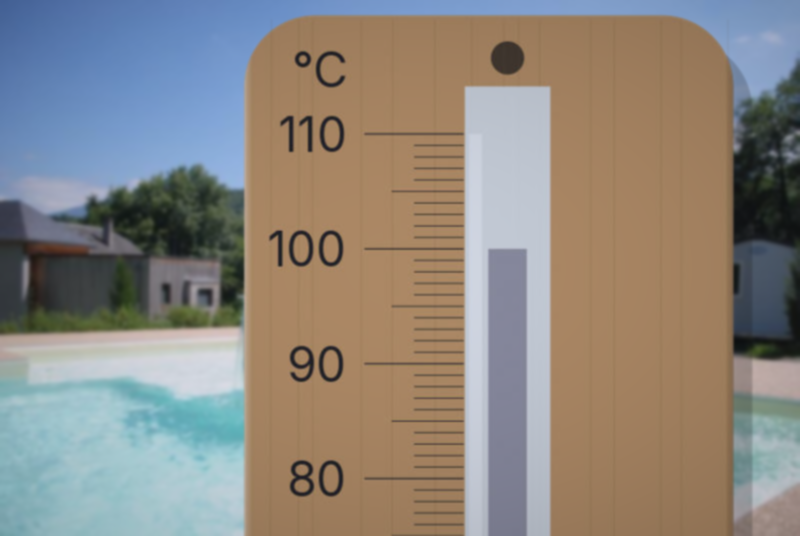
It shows 100 °C
